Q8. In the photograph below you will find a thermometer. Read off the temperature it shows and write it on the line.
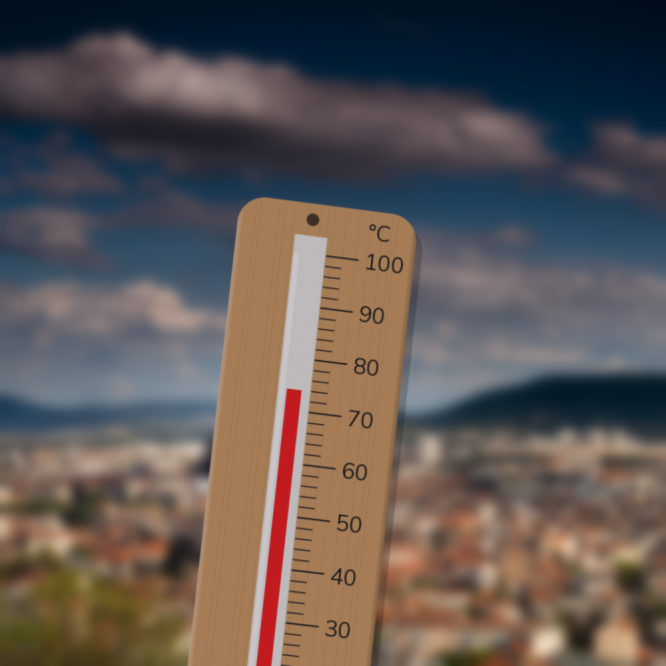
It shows 74 °C
